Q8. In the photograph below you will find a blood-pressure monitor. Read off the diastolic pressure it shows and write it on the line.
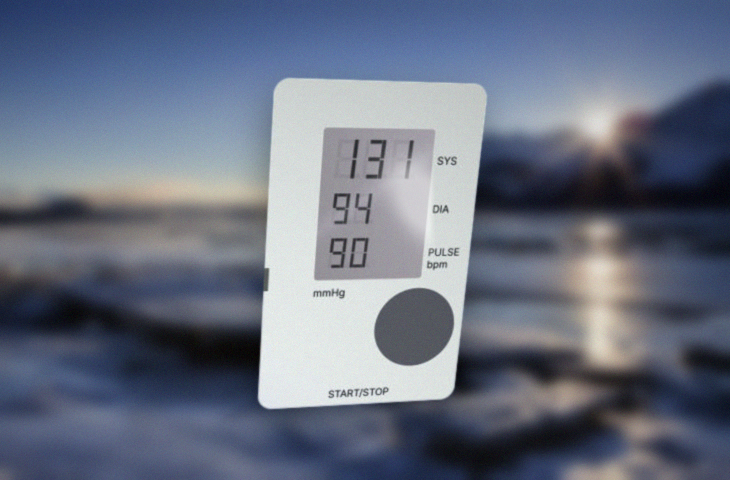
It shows 94 mmHg
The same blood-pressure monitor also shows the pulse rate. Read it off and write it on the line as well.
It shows 90 bpm
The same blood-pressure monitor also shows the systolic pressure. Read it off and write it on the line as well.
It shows 131 mmHg
